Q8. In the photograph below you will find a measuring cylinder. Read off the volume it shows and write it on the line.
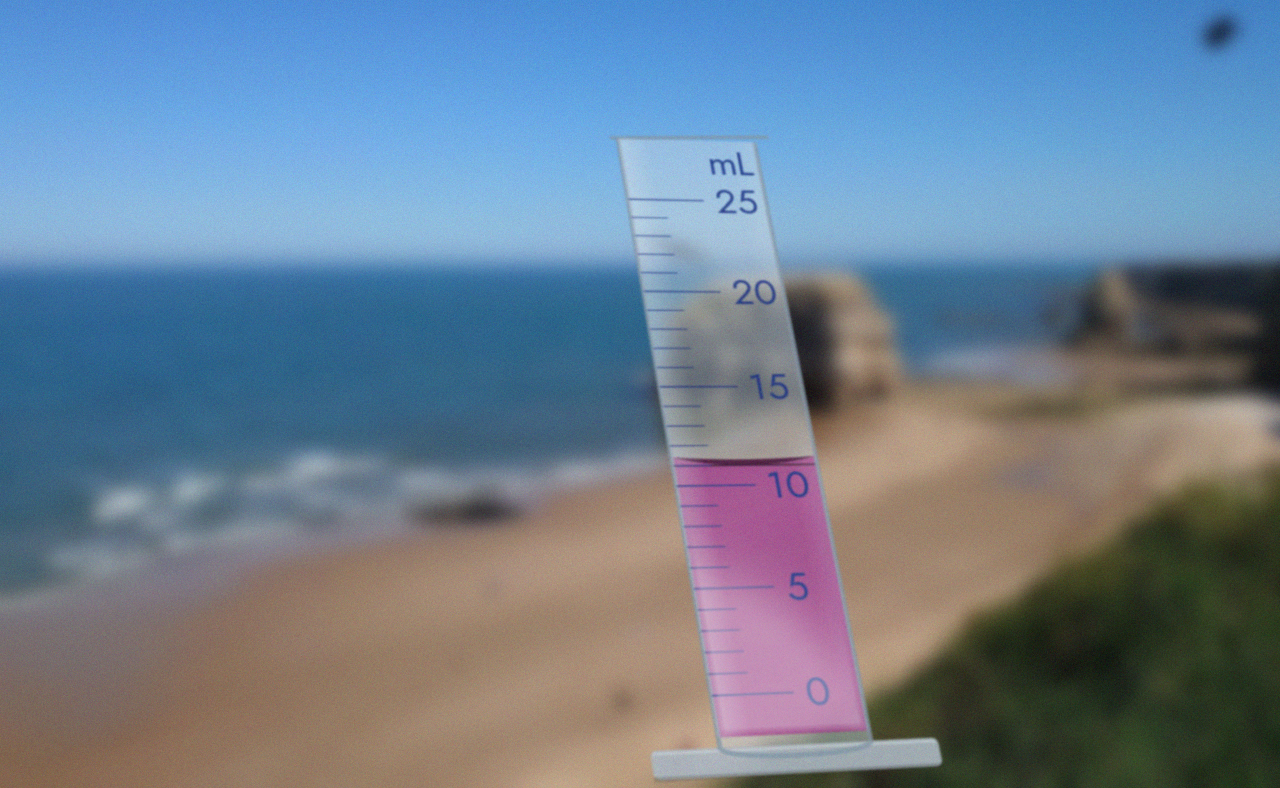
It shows 11 mL
